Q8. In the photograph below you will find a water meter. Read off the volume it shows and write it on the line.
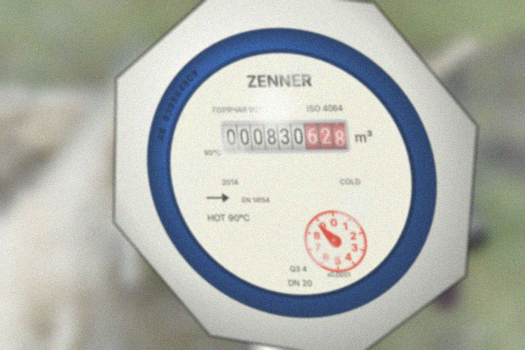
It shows 830.6278 m³
